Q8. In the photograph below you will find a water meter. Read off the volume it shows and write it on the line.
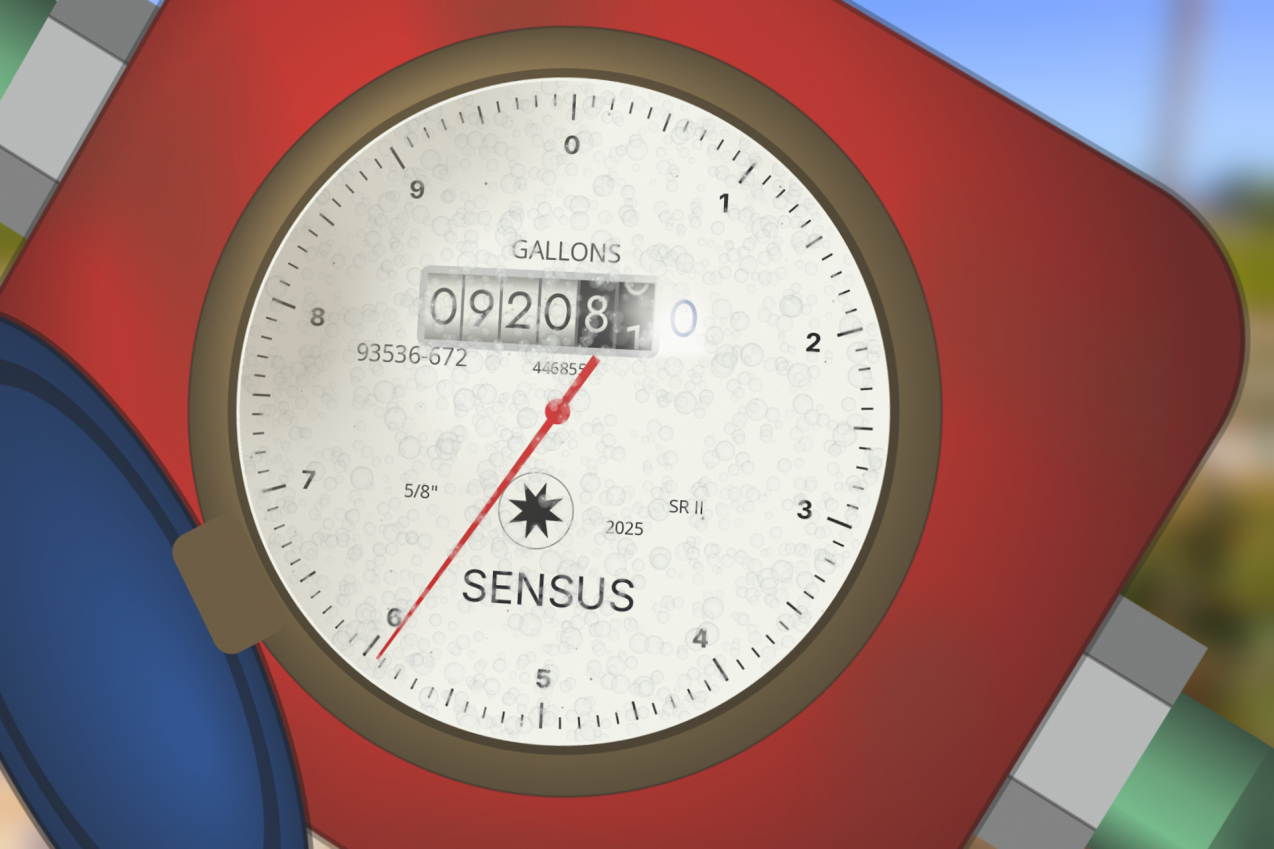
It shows 920805.9 gal
